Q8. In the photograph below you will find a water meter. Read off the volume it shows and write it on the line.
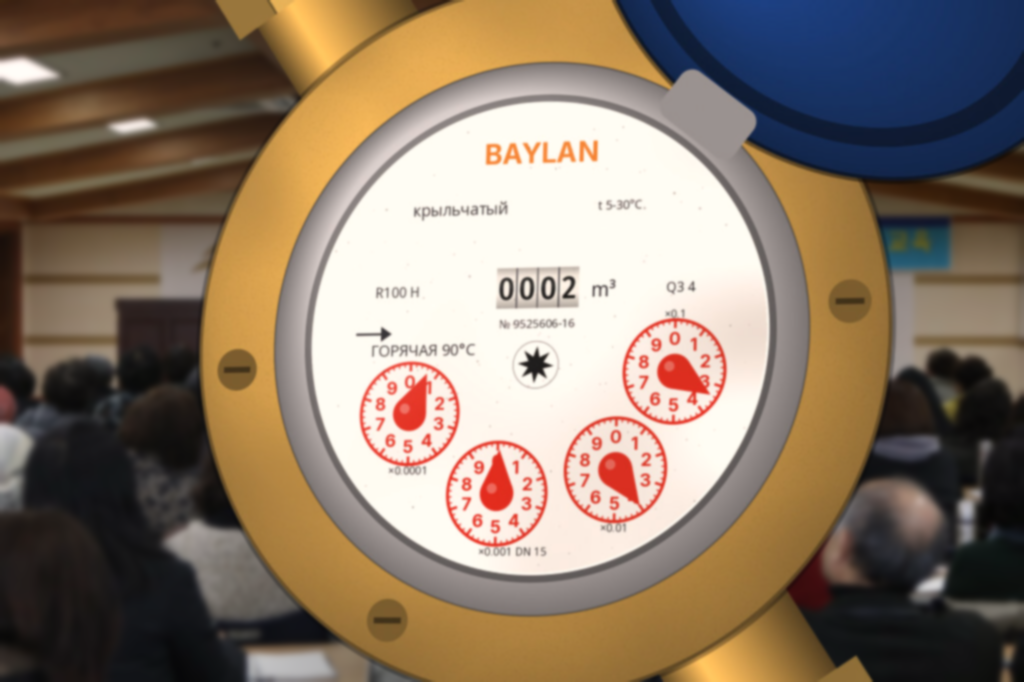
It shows 2.3400 m³
